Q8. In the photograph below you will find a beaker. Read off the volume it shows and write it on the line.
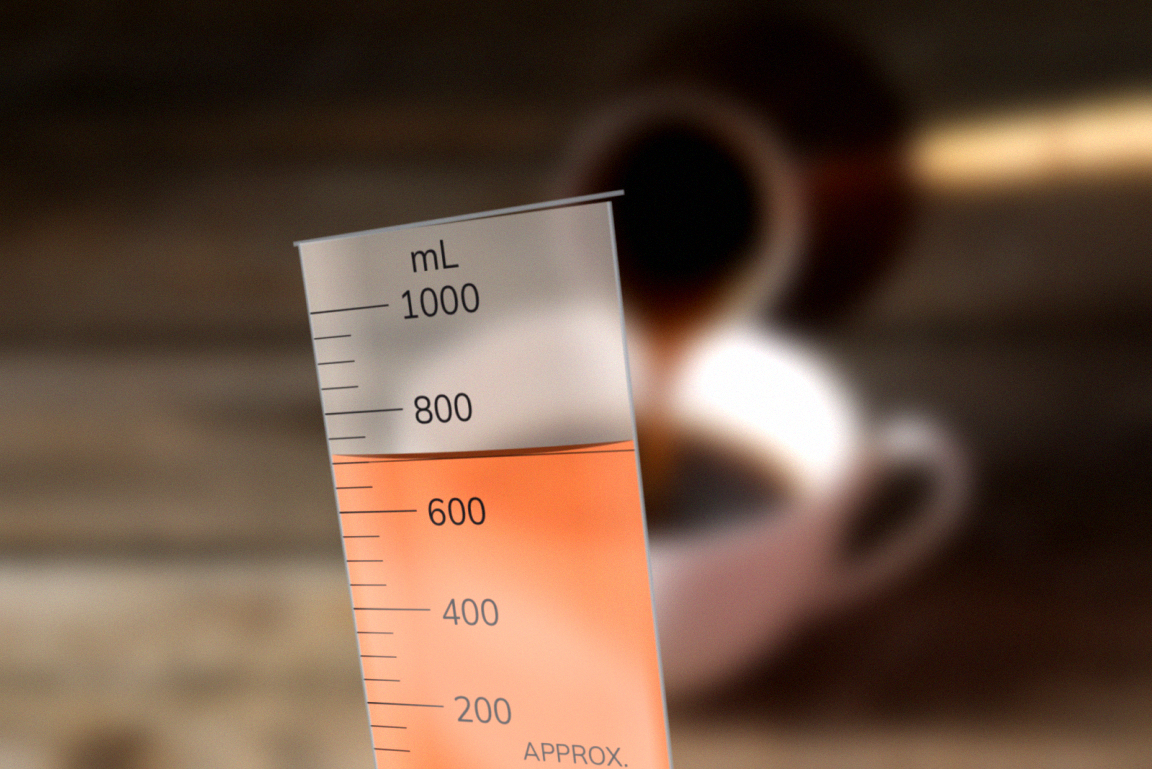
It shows 700 mL
